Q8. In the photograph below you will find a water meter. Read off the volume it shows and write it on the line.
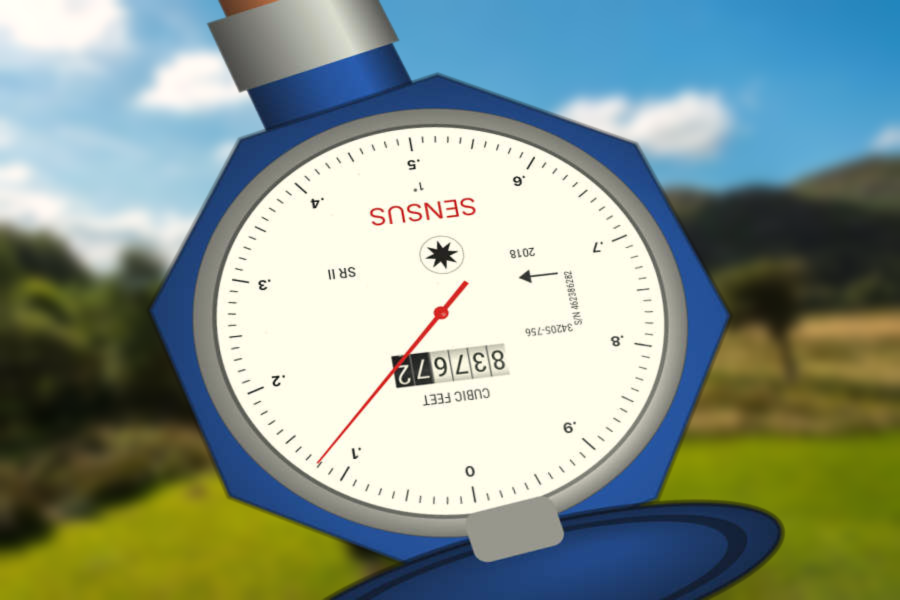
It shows 837672.12 ft³
